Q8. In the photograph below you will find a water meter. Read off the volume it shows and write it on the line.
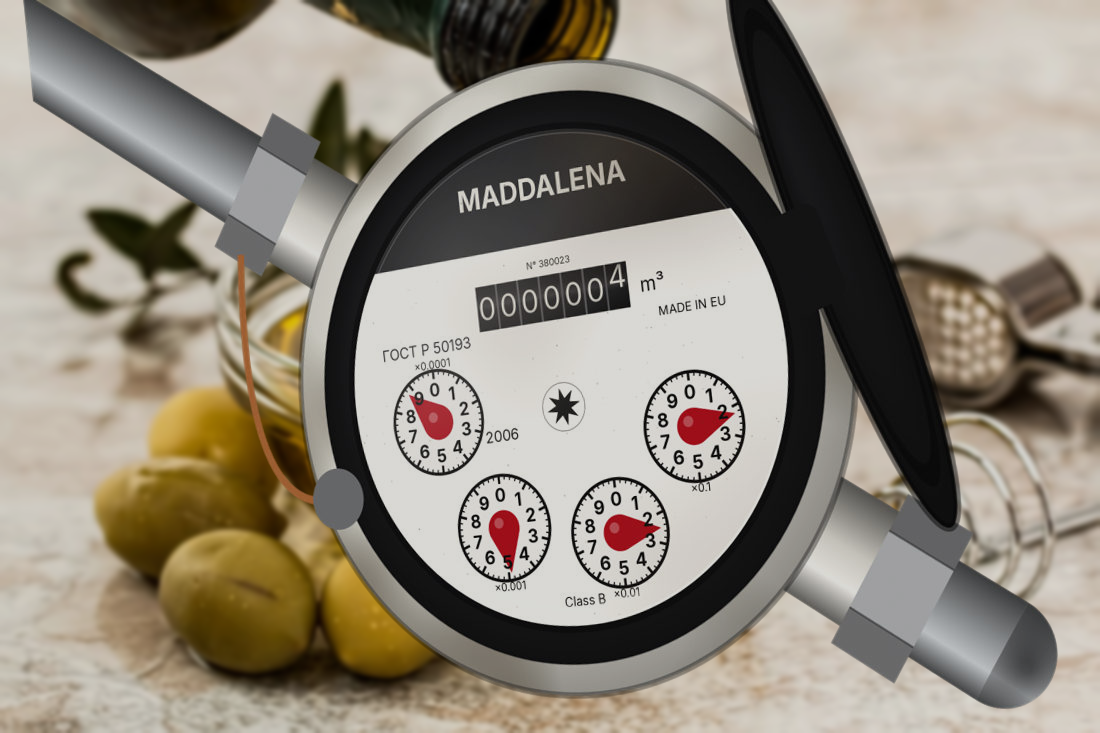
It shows 4.2248 m³
